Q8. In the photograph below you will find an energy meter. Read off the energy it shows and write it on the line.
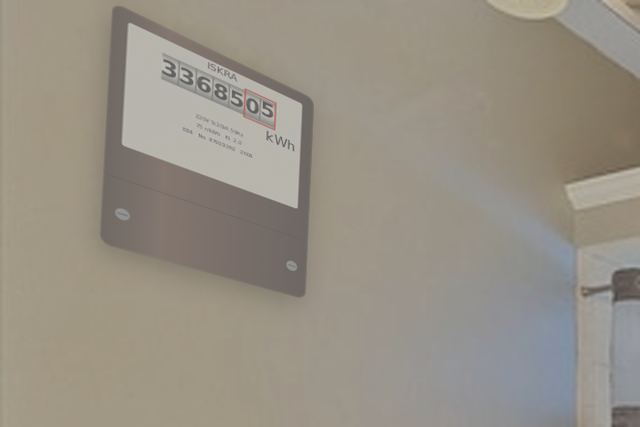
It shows 33685.05 kWh
